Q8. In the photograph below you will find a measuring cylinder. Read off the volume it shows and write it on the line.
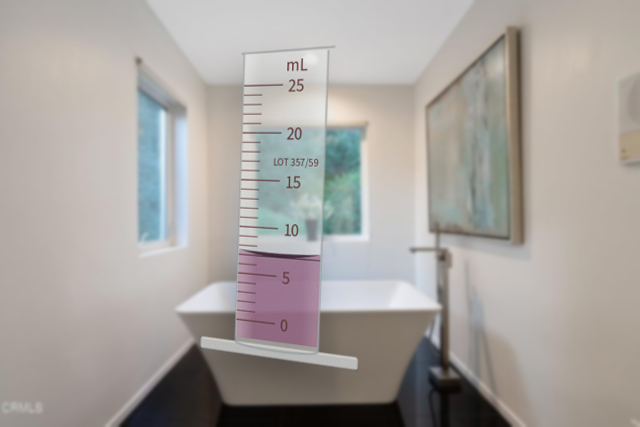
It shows 7 mL
